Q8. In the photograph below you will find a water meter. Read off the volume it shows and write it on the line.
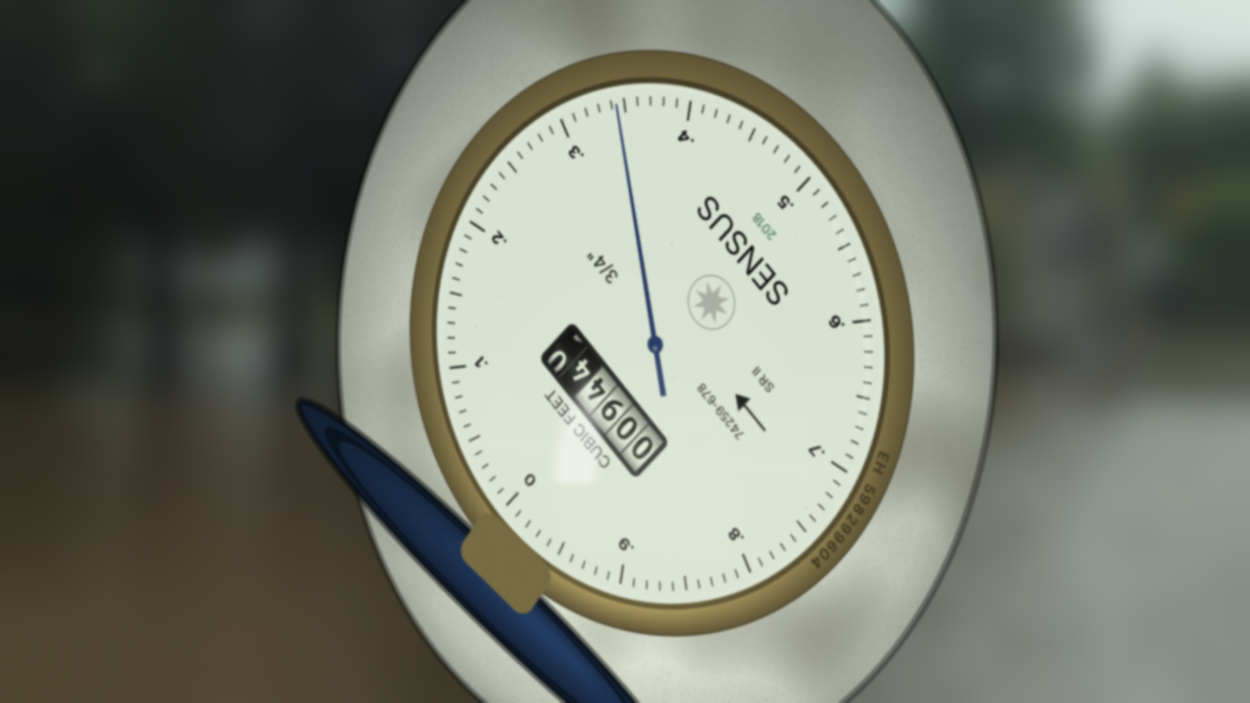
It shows 9440.34 ft³
